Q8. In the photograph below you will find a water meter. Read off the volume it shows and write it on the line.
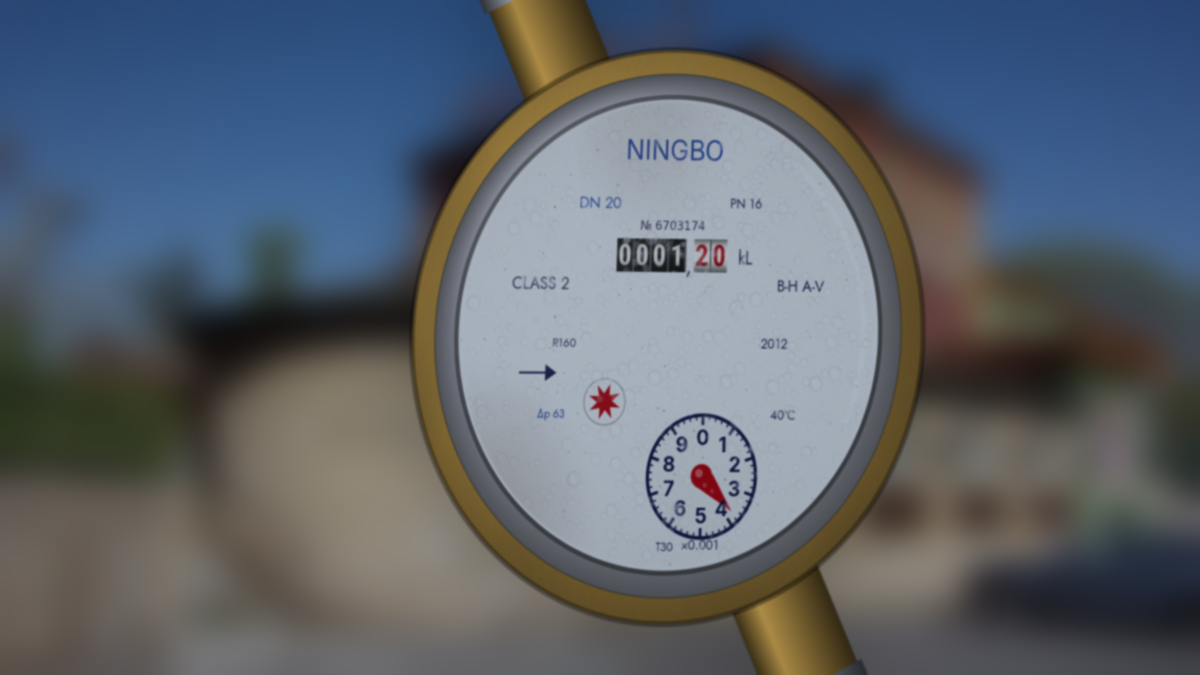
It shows 1.203 kL
